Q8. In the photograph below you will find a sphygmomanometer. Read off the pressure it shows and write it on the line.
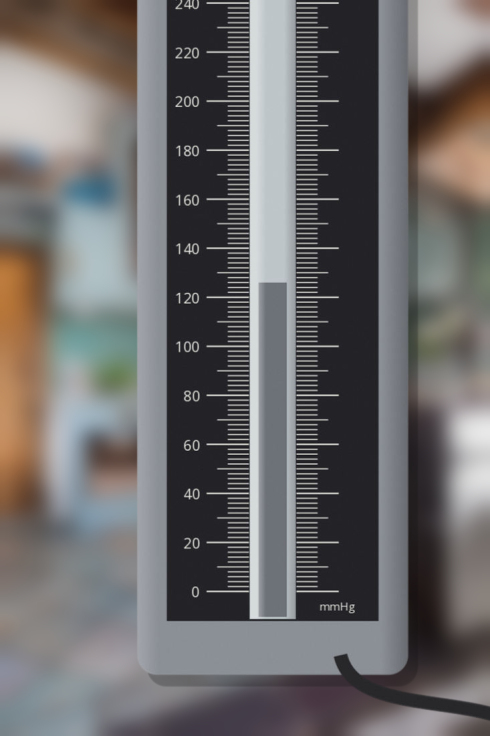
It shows 126 mmHg
